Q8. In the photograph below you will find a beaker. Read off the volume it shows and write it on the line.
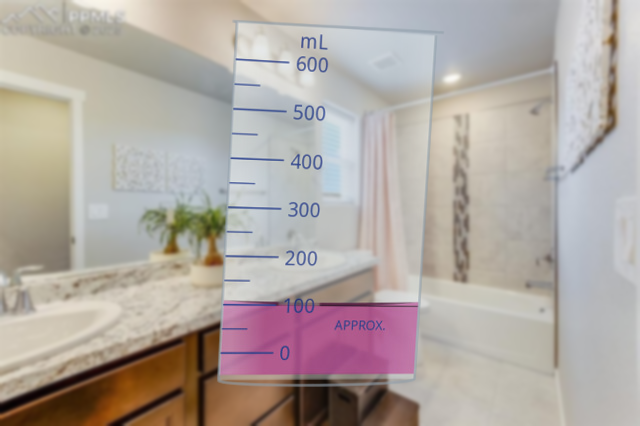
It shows 100 mL
